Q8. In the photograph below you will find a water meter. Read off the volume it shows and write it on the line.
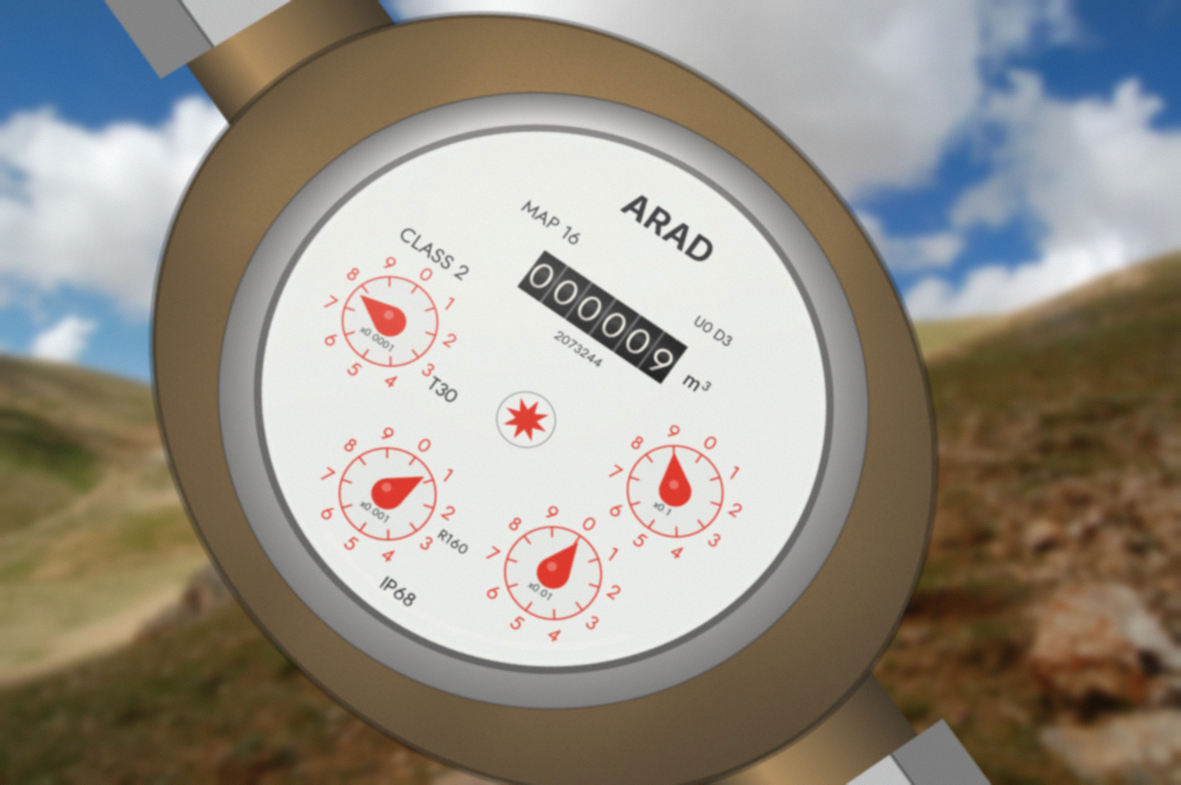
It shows 8.9007 m³
